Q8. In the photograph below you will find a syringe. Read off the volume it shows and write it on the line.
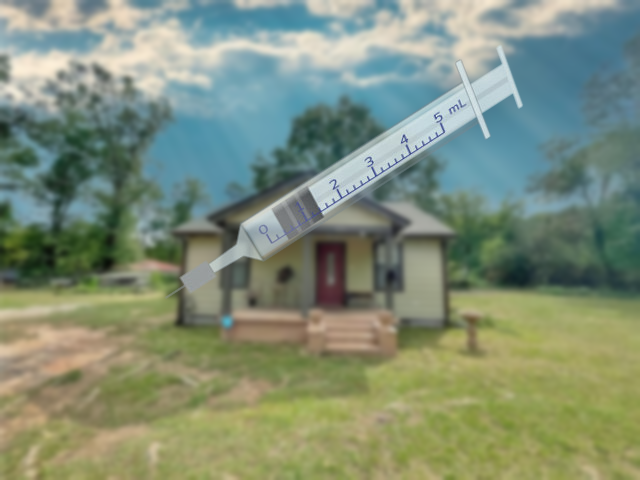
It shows 0.4 mL
